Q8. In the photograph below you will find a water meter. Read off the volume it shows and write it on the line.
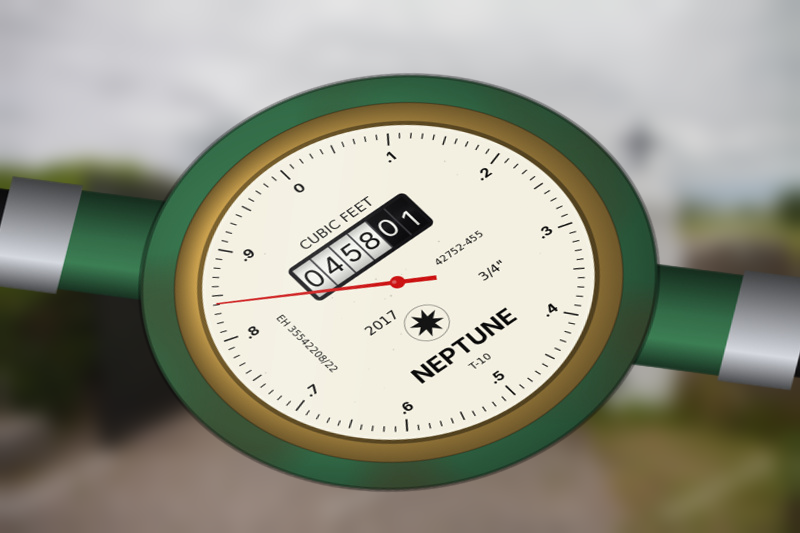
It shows 45800.84 ft³
